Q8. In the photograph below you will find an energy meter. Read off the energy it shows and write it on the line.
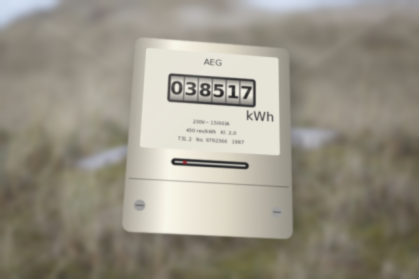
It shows 38517 kWh
